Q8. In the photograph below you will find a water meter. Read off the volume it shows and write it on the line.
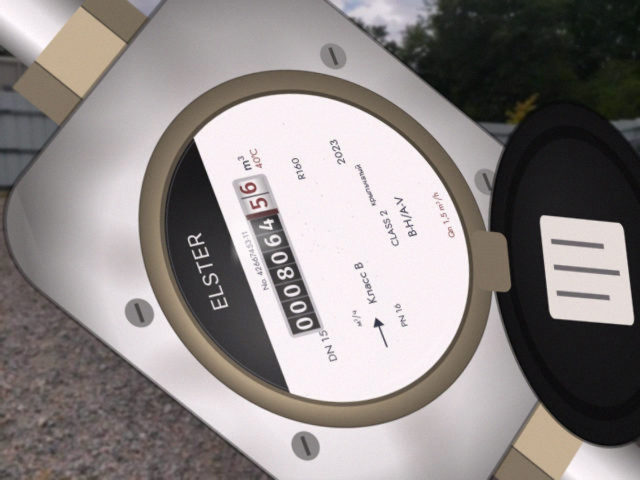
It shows 8064.56 m³
